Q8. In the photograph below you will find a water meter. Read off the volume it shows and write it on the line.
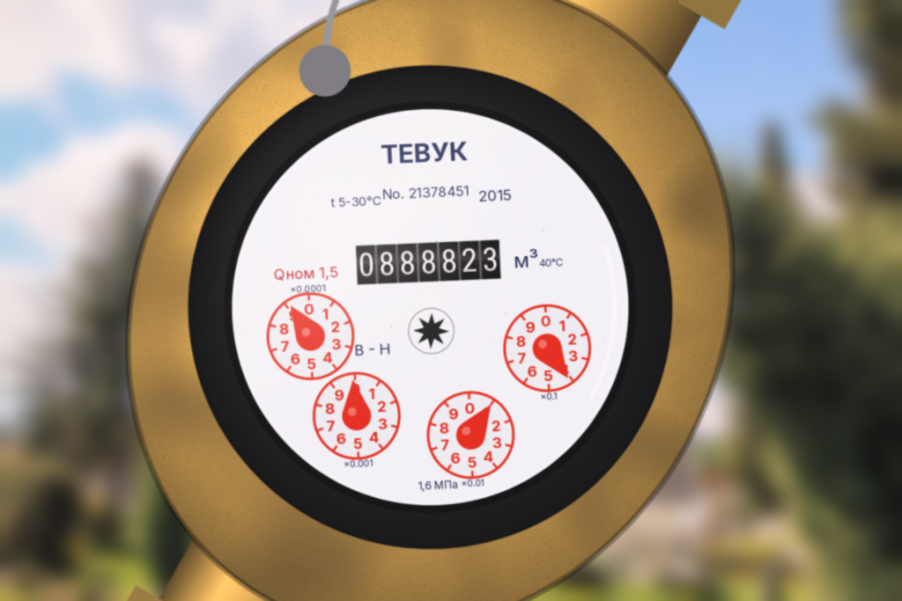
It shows 888823.4099 m³
